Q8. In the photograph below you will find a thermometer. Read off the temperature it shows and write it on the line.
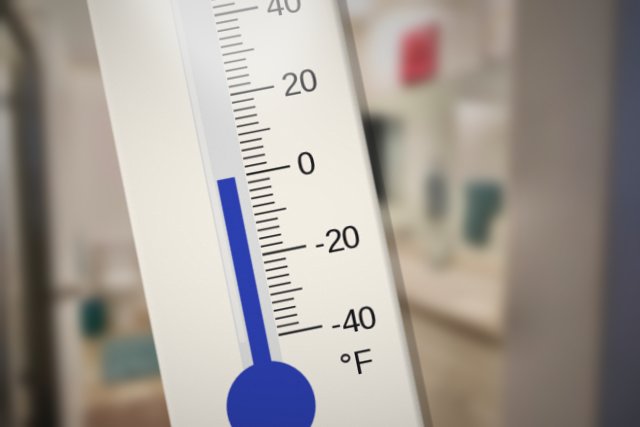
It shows 0 °F
